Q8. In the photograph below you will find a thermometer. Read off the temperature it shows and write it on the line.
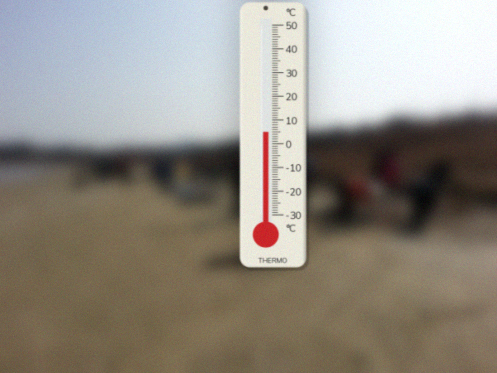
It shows 5 °C
